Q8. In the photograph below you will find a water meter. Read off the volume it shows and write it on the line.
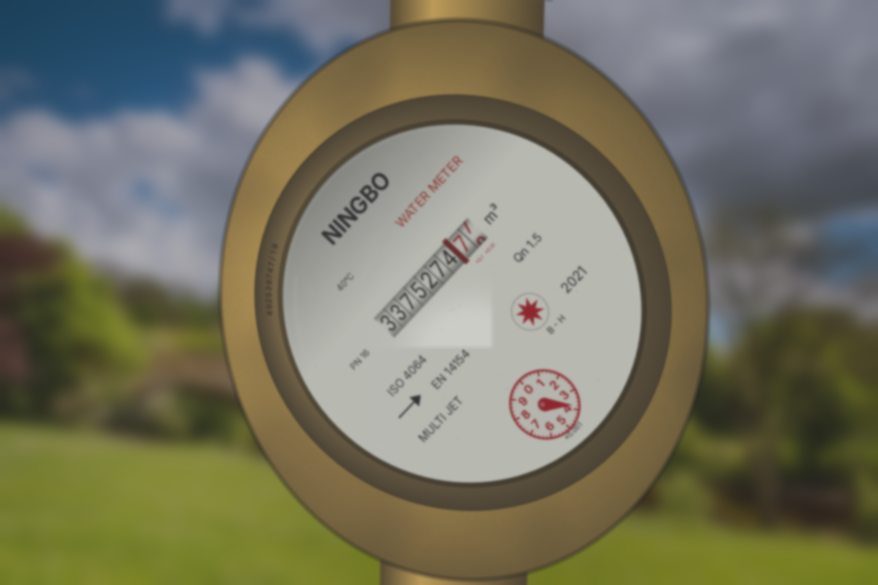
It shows 3375274.773 m³
